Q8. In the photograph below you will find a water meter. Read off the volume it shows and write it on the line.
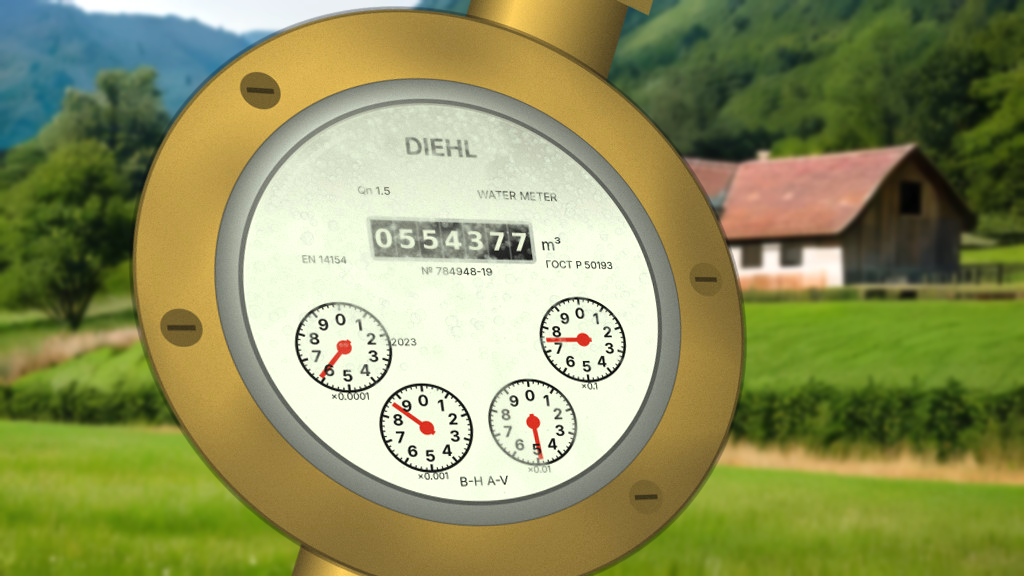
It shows 554377.7486 m³
